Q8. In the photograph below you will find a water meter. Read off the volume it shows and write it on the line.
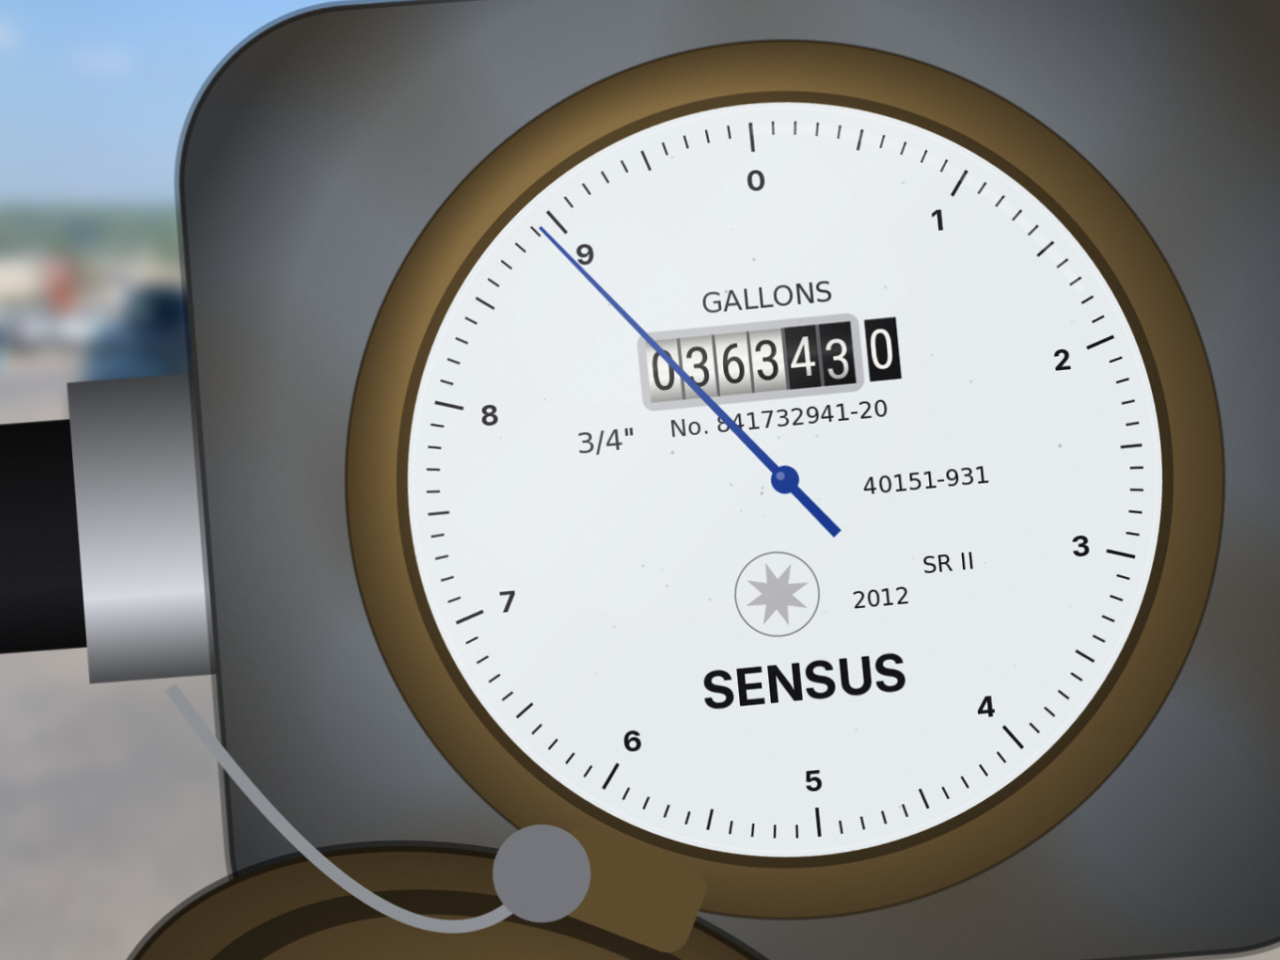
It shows 363428.9 gal
